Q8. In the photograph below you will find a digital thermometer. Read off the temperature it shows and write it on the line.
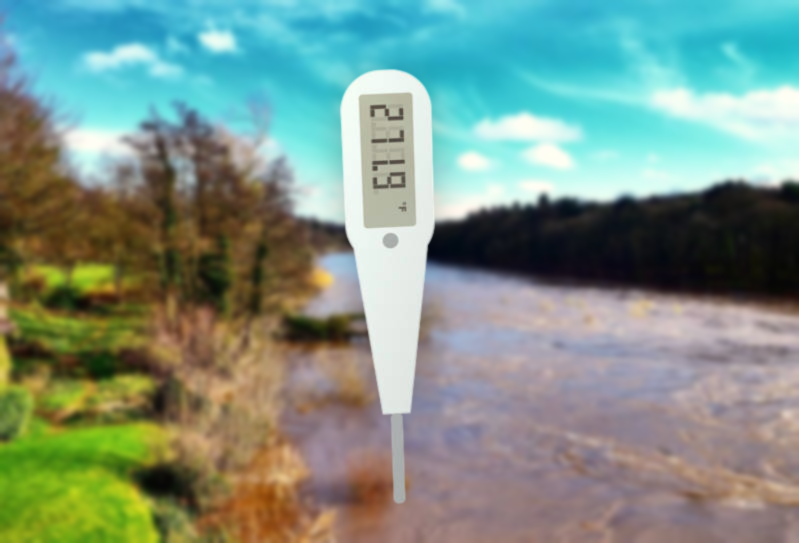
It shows 271.9 °F
